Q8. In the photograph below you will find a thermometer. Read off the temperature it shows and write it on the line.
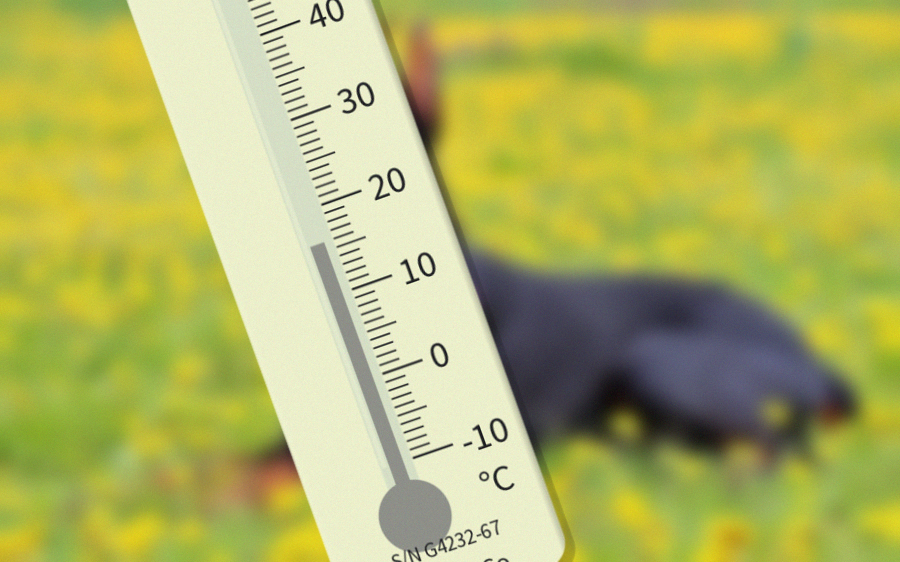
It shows 16 °C
